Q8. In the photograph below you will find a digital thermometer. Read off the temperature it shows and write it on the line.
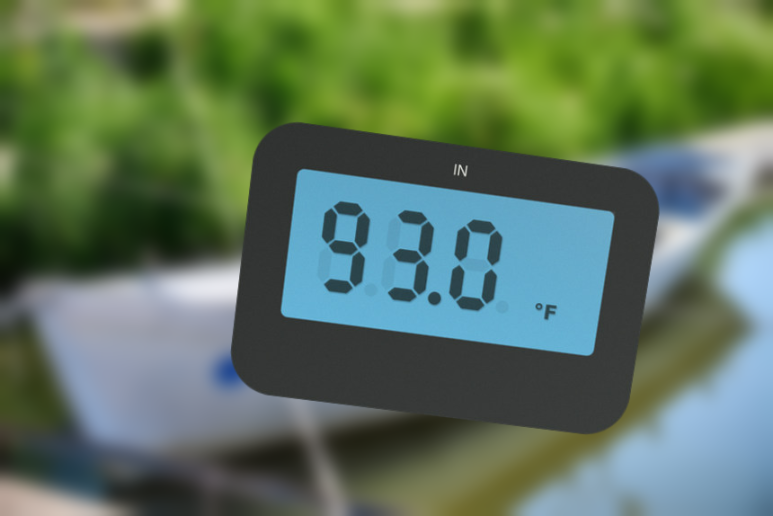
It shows 93.0 °F
